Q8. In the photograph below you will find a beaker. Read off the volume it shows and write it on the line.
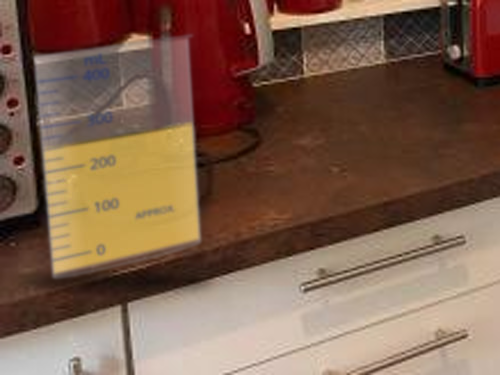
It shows 250 mL
